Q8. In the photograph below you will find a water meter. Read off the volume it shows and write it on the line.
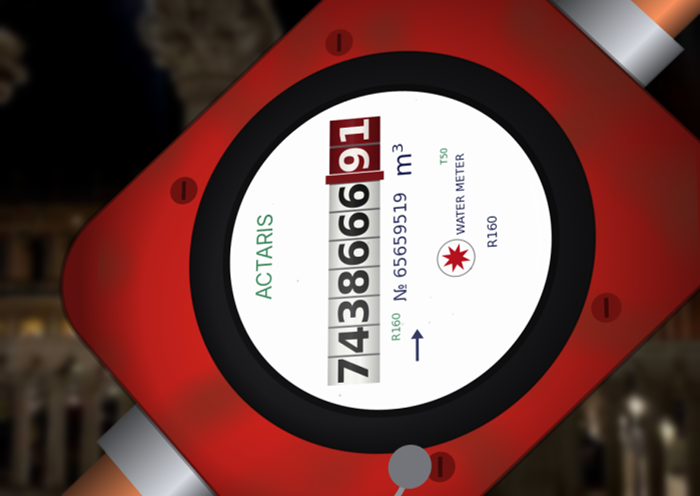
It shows 7438666.91 m³
